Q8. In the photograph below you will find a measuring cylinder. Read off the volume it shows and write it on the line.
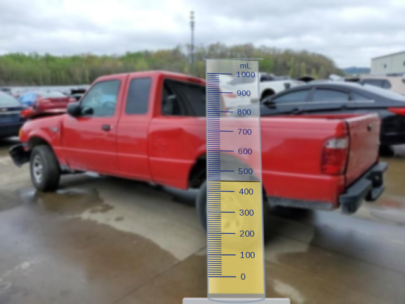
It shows 450 mL
